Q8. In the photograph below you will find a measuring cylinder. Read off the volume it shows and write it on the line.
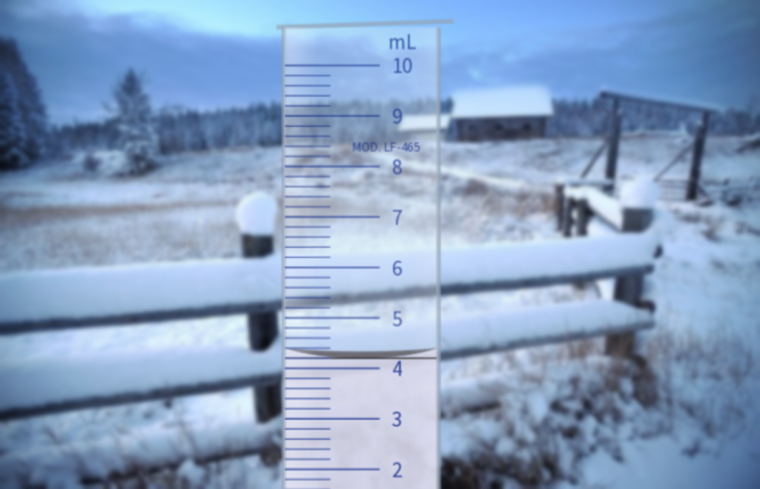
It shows 4.2 mL
